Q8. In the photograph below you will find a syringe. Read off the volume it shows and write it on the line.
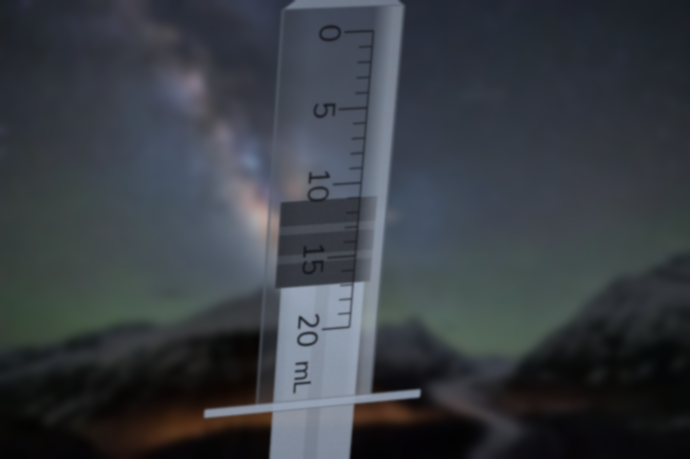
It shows 11 mL
